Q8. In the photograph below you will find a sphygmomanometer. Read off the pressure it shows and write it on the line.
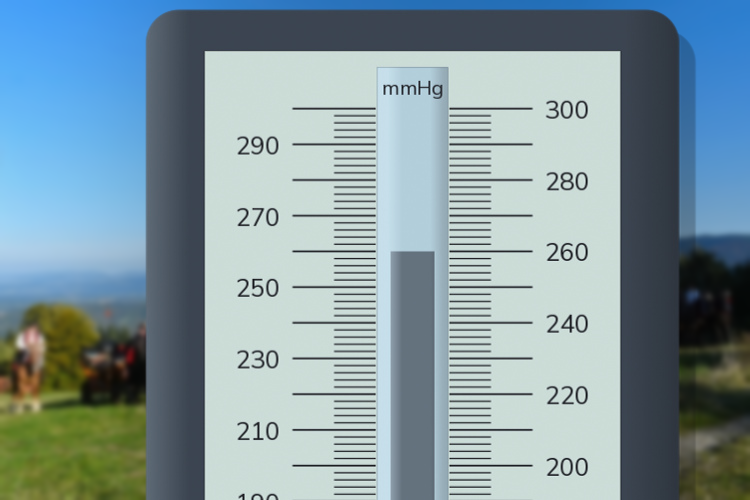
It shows 260 mmHg
